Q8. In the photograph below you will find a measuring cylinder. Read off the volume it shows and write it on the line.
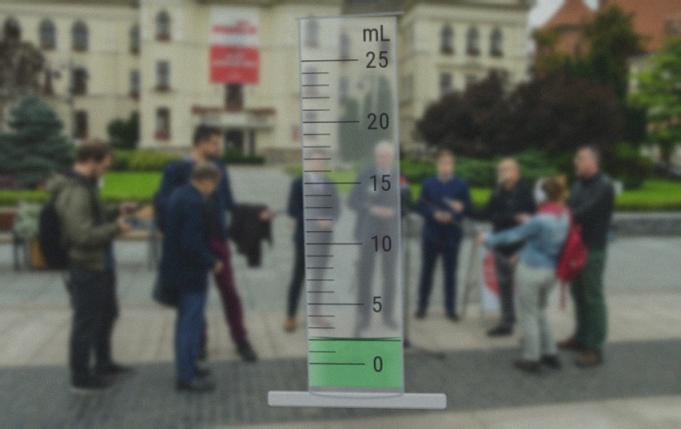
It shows 2 mL
